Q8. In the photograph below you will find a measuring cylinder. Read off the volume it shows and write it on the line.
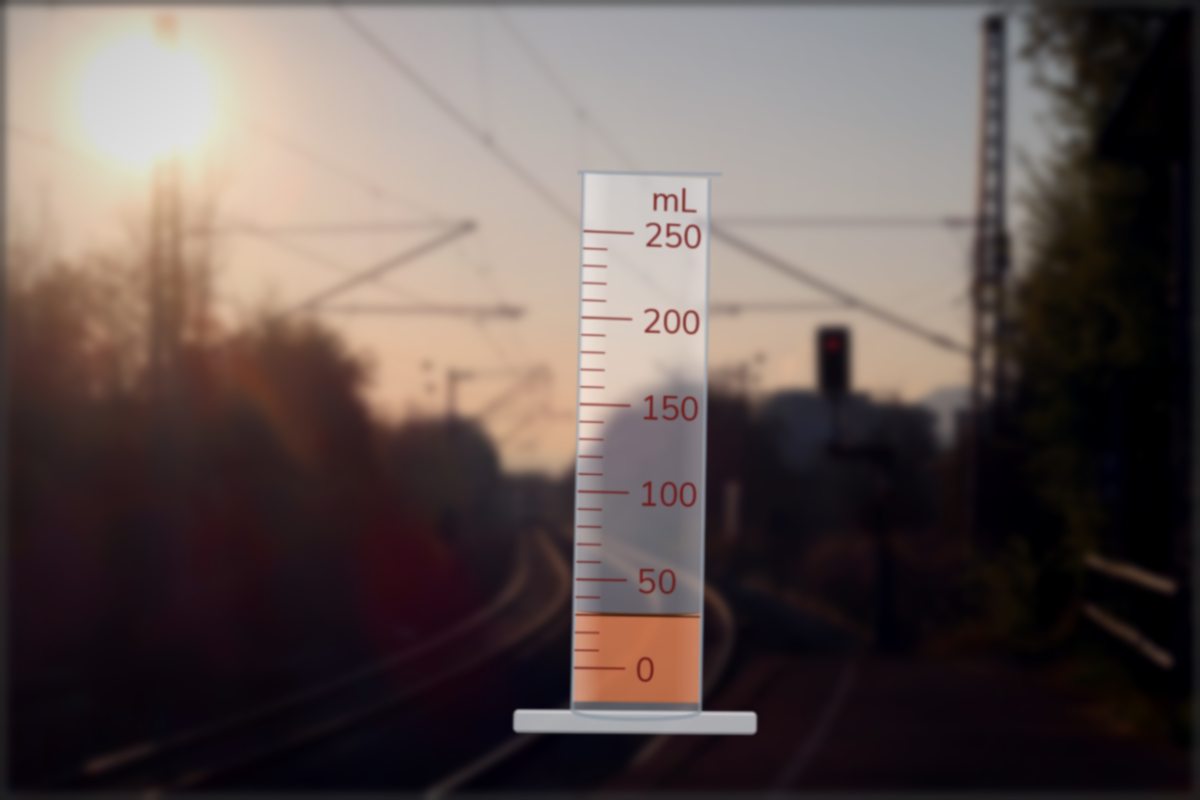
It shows 30 mL
